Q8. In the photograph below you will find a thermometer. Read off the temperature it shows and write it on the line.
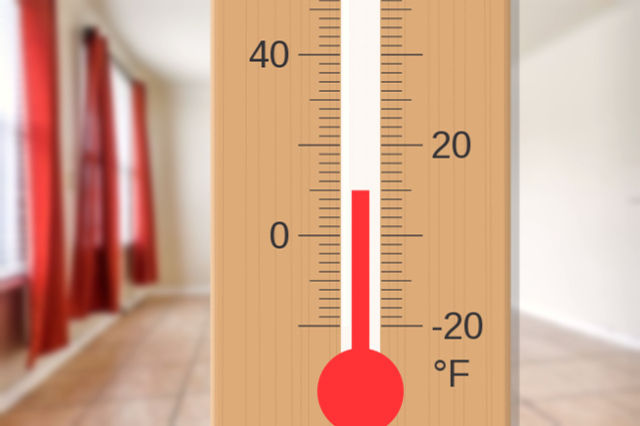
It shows 10 °F
